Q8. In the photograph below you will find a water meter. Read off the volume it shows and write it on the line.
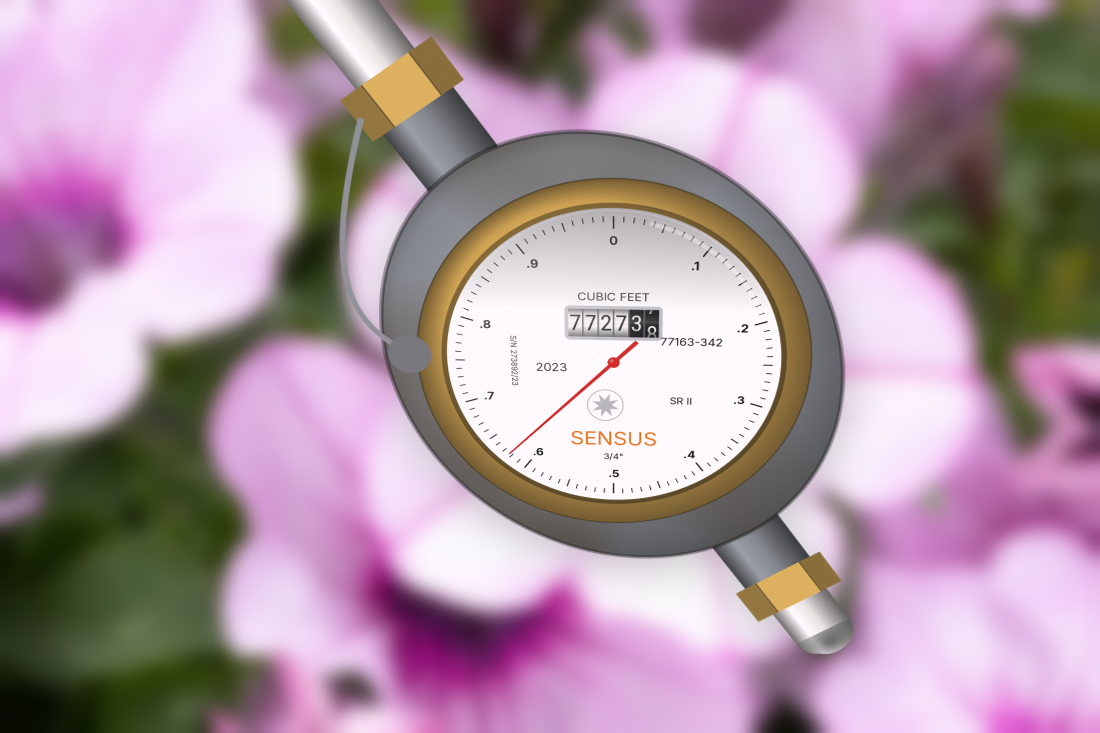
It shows 772737.62 ft³
